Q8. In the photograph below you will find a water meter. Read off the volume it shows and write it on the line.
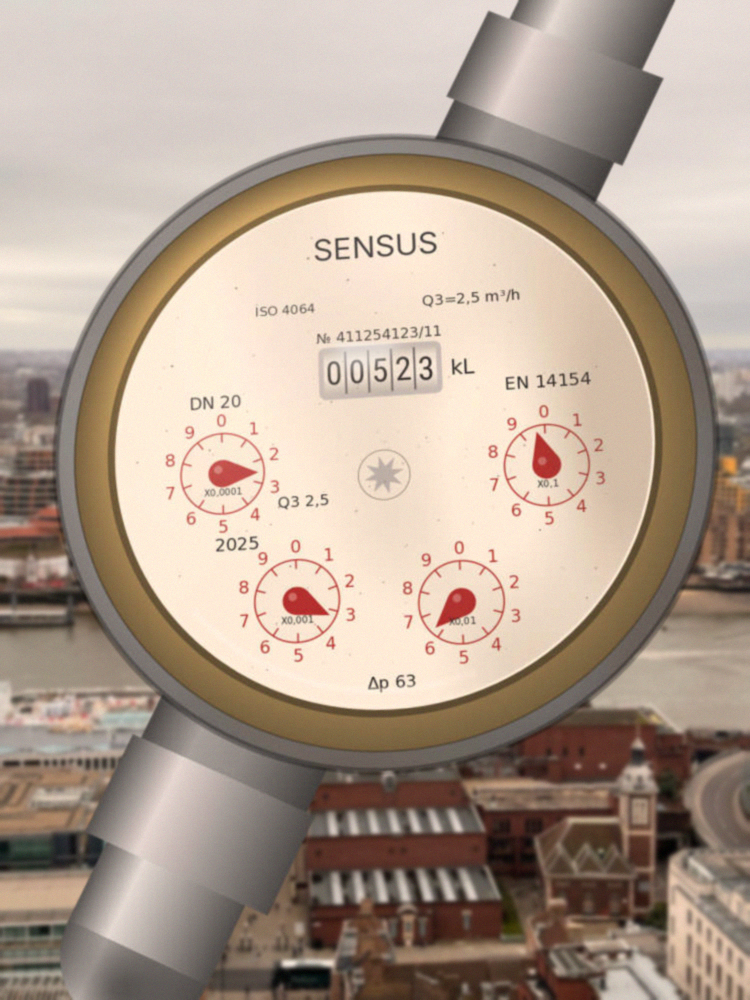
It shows 522.9632 kL
